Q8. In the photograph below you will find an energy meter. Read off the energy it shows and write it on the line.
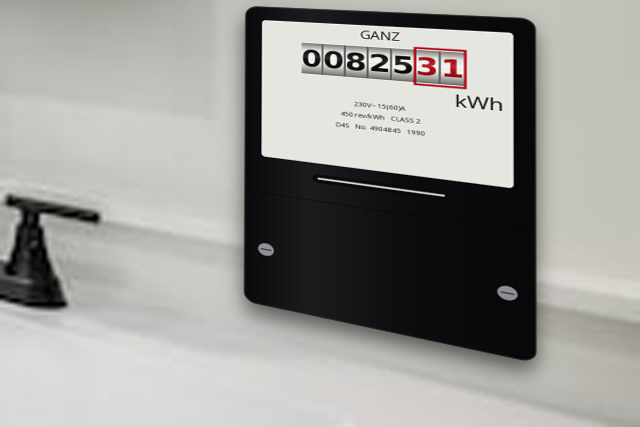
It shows 825.31 kWh
